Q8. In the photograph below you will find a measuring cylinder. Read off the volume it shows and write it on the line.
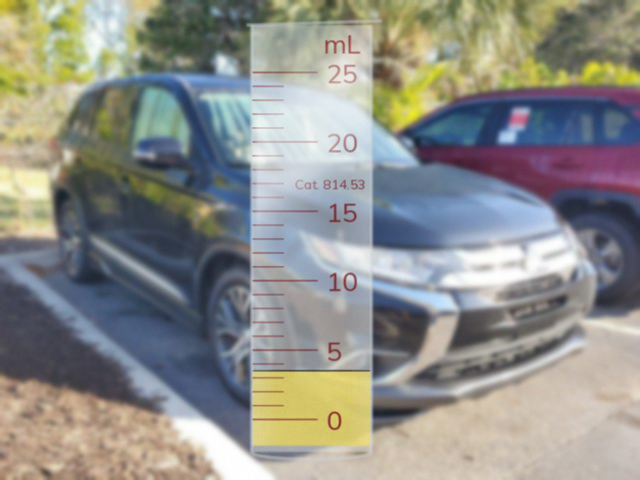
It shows 3.5 mL
